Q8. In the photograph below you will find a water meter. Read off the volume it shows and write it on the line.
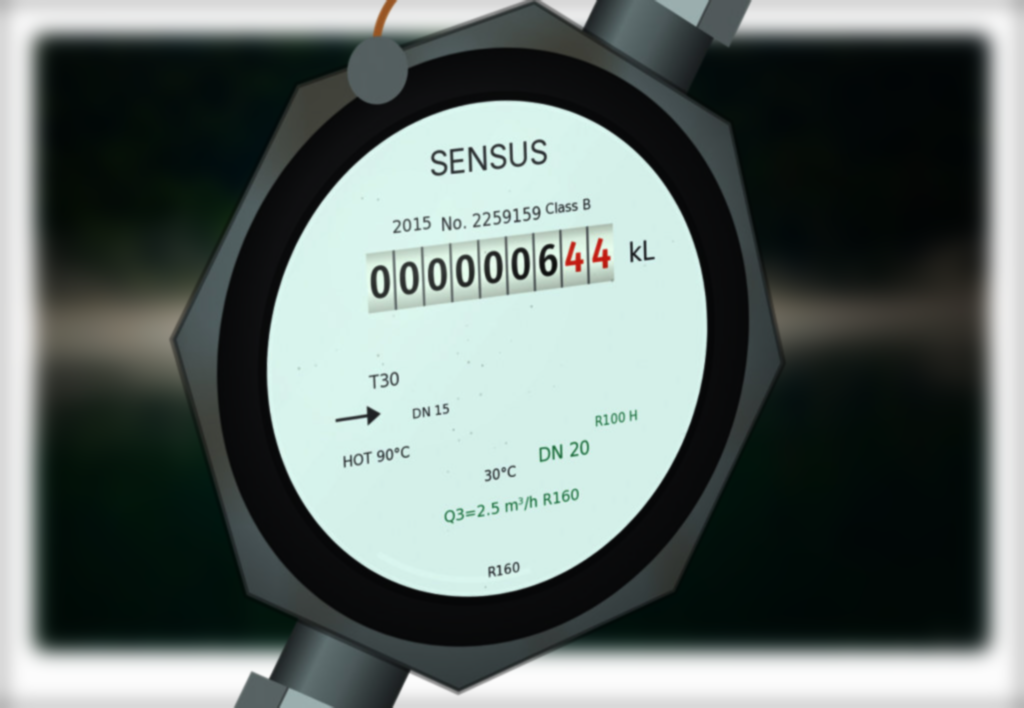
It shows 6.44 kL
